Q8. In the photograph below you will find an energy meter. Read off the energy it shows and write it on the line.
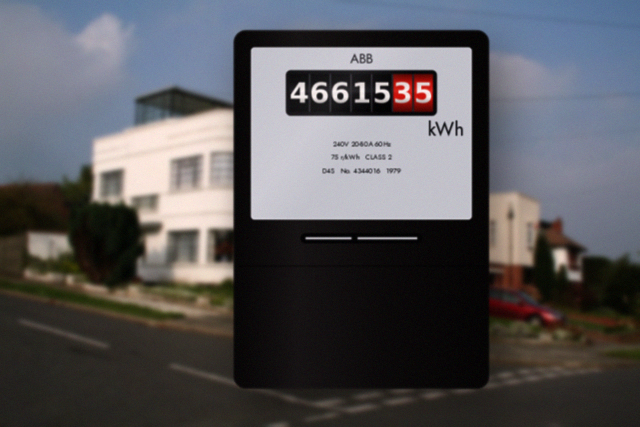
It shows 46615.35 kWh
